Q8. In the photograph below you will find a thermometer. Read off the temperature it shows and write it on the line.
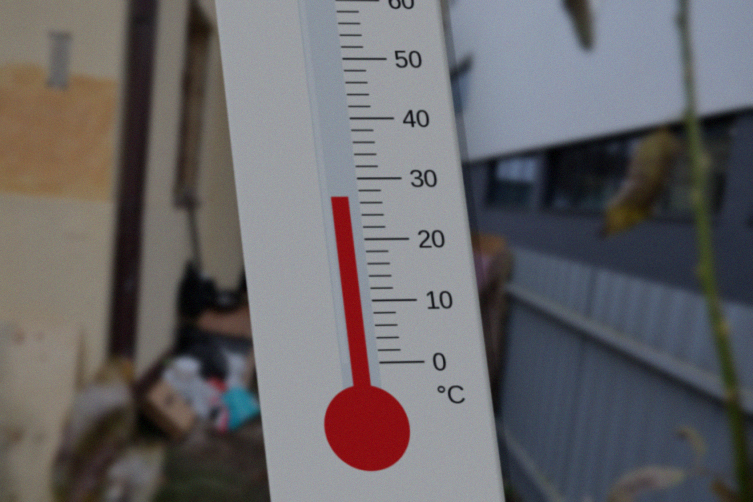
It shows 27 °C
